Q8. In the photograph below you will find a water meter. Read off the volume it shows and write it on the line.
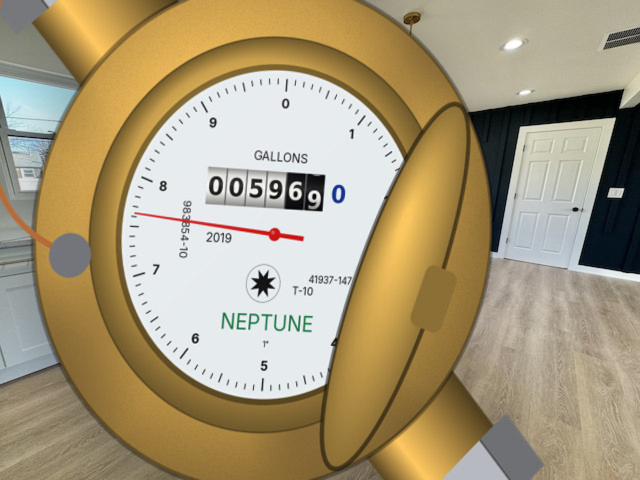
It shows 59687.6 gal
